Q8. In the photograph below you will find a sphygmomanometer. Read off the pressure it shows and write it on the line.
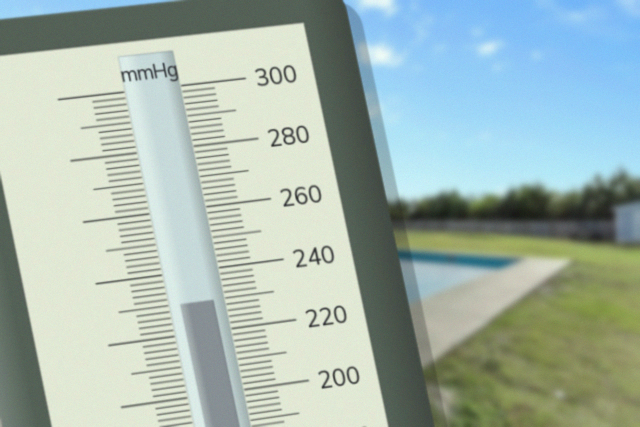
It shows 230 mmHg
